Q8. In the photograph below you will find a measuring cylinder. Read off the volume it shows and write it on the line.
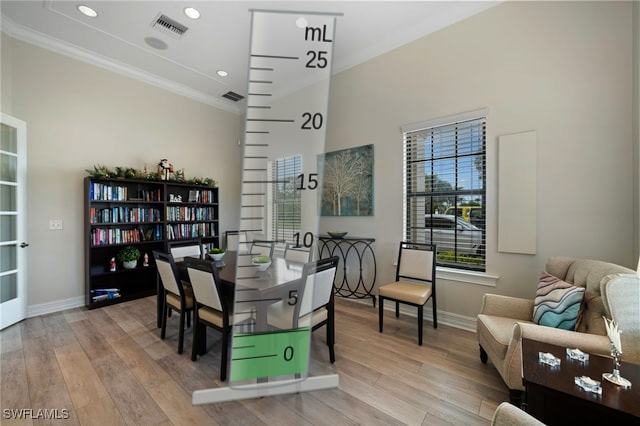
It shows 2 mL
